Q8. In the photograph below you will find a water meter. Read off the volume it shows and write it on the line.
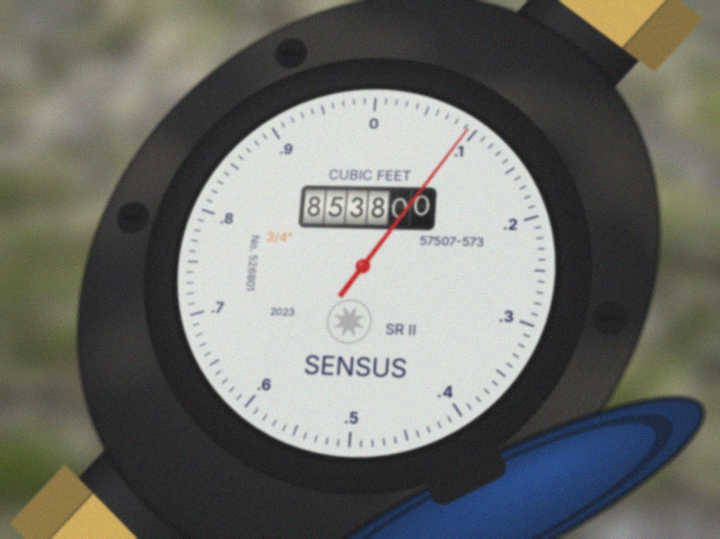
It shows 853800.09 ft³
